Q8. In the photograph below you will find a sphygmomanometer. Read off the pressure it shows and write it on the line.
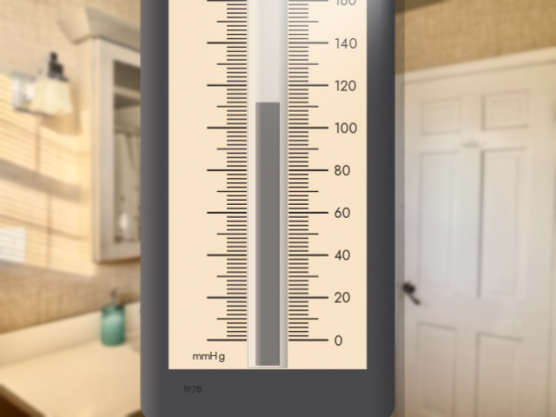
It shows 112 mmHg
